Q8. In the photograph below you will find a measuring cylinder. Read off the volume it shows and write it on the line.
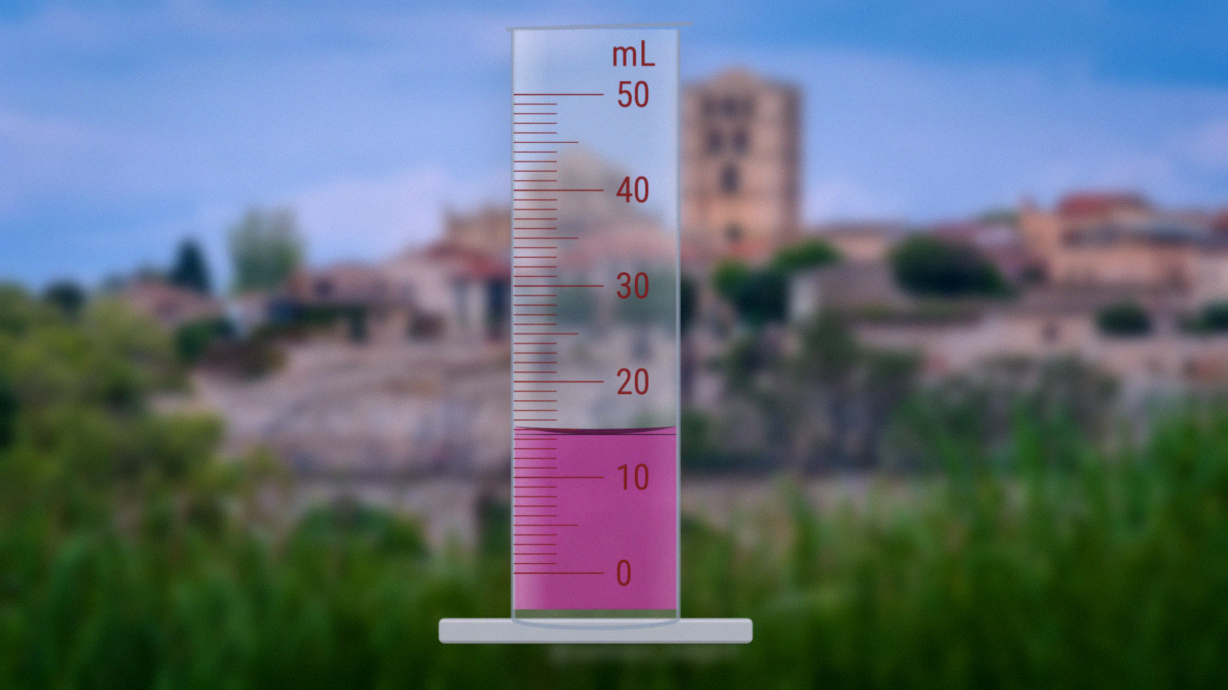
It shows 14.5 mL
